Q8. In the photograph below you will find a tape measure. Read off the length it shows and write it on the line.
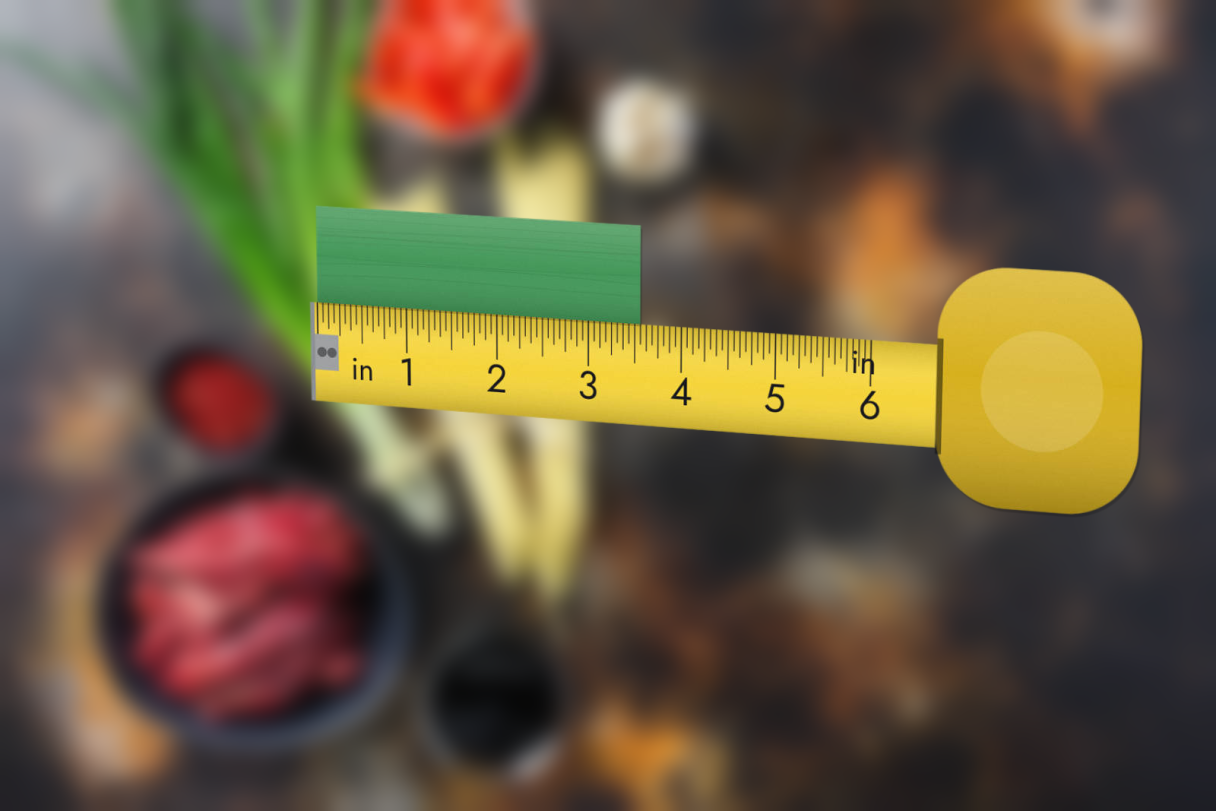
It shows 3.5625 in
